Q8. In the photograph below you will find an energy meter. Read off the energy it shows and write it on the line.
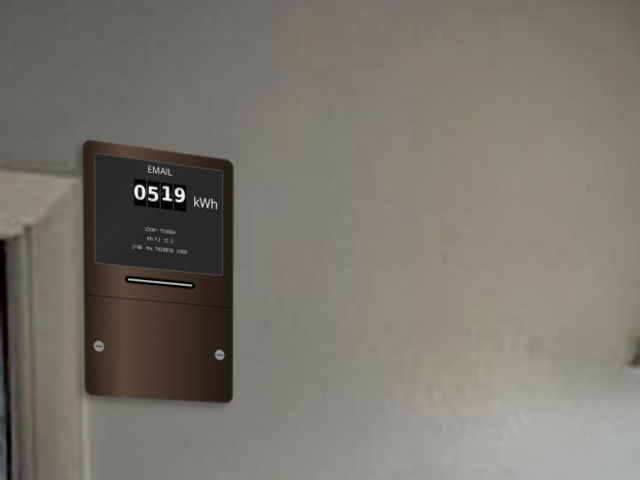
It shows 519 kWh
